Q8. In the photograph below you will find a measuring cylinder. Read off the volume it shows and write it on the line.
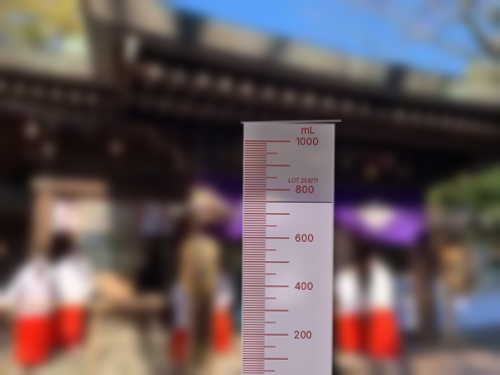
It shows 750 mL
